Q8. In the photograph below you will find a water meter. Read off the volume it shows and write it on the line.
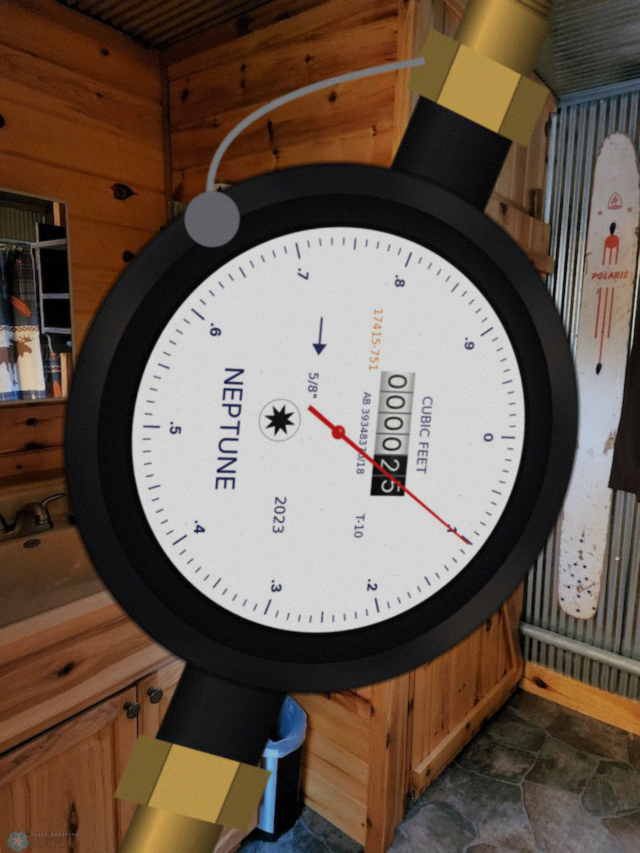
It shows 25.10 ft³
